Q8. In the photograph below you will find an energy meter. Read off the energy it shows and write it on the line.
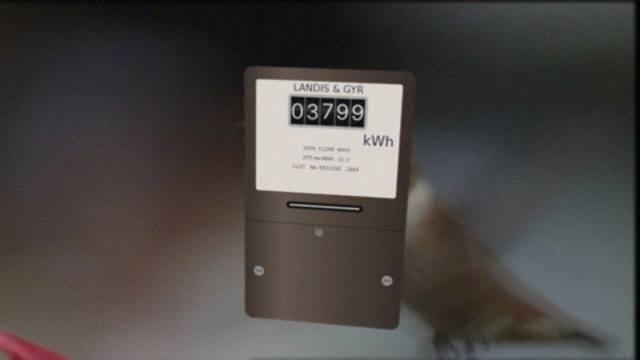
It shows 3799 kWh
